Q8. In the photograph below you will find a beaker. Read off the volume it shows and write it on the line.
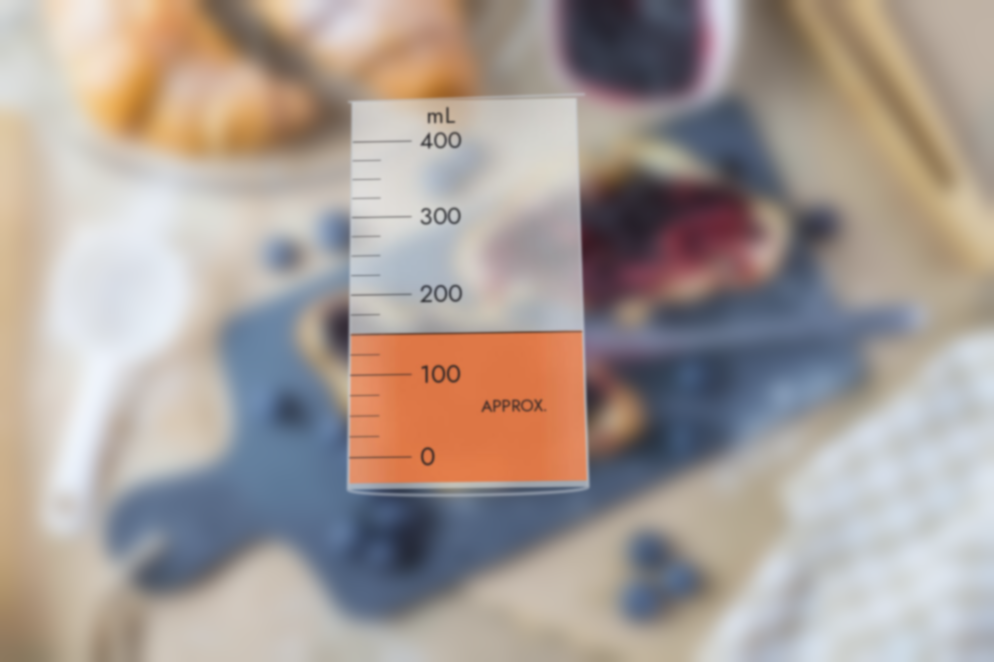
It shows 150 mL
